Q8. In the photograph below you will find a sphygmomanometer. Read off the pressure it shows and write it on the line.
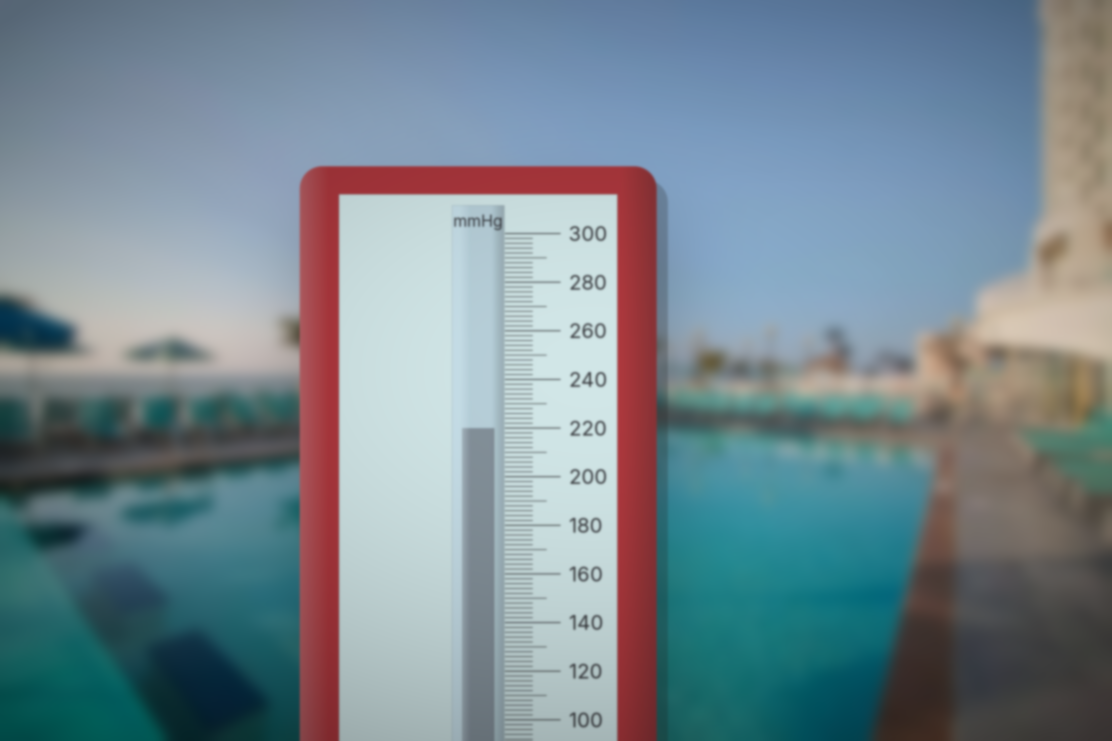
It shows 220 mmHg
